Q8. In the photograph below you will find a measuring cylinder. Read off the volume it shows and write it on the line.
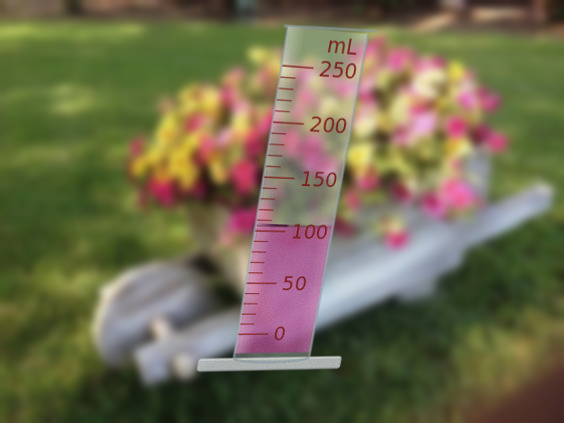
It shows 105 mL
